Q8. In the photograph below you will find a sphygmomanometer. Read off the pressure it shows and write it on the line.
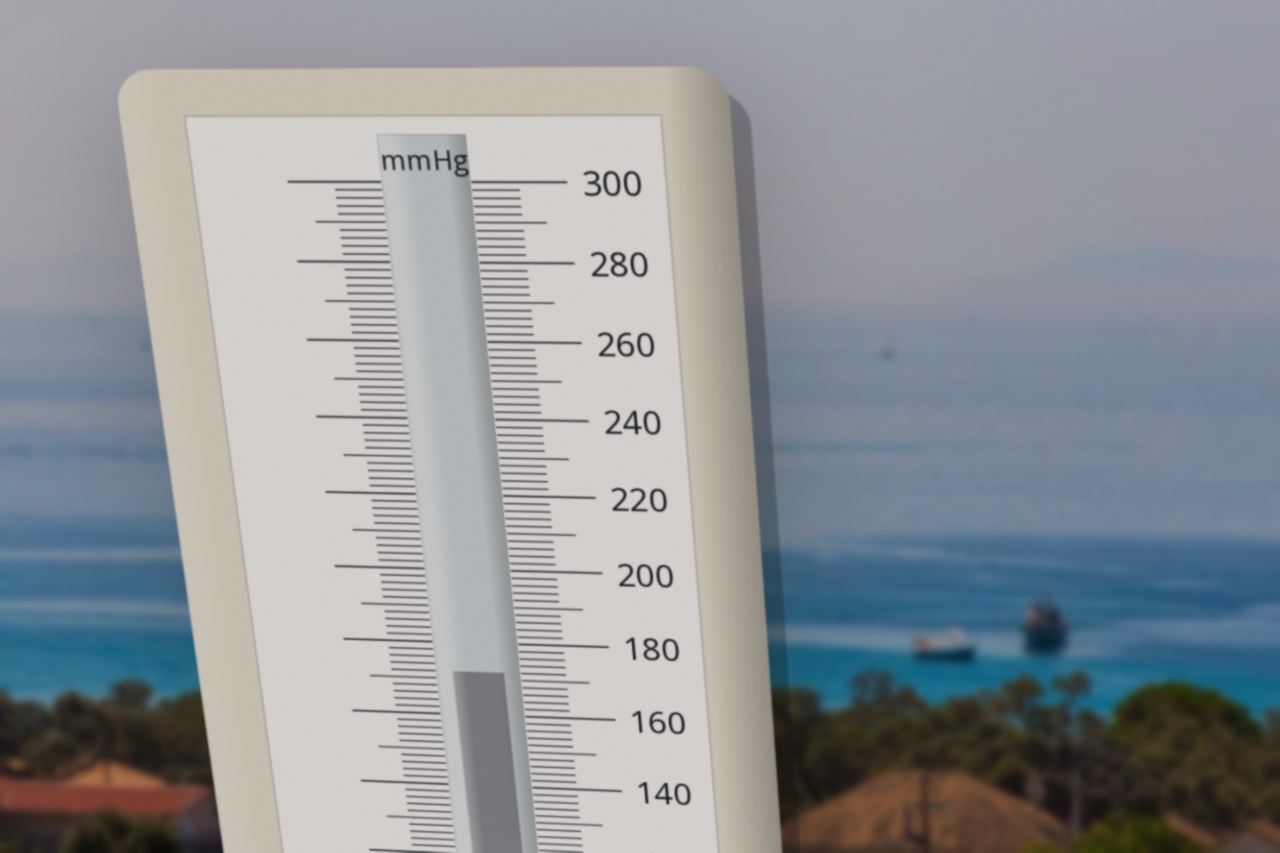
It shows 172 mmHg
